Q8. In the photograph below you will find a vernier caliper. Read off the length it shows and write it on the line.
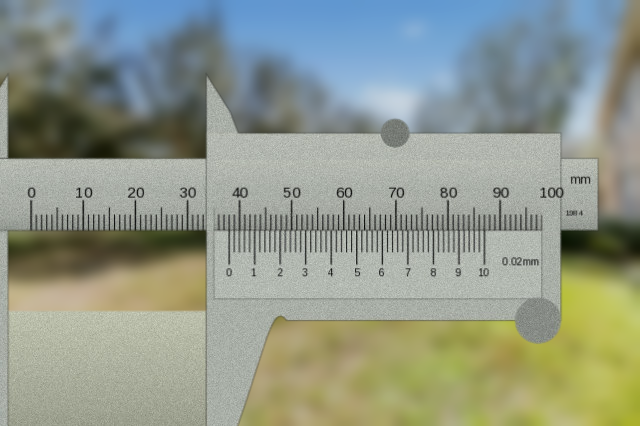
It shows 38.0 mm
